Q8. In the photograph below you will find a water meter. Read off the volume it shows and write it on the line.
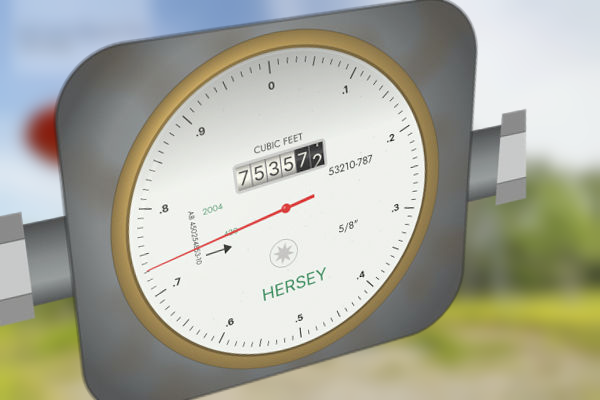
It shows 753571.73 ft³
